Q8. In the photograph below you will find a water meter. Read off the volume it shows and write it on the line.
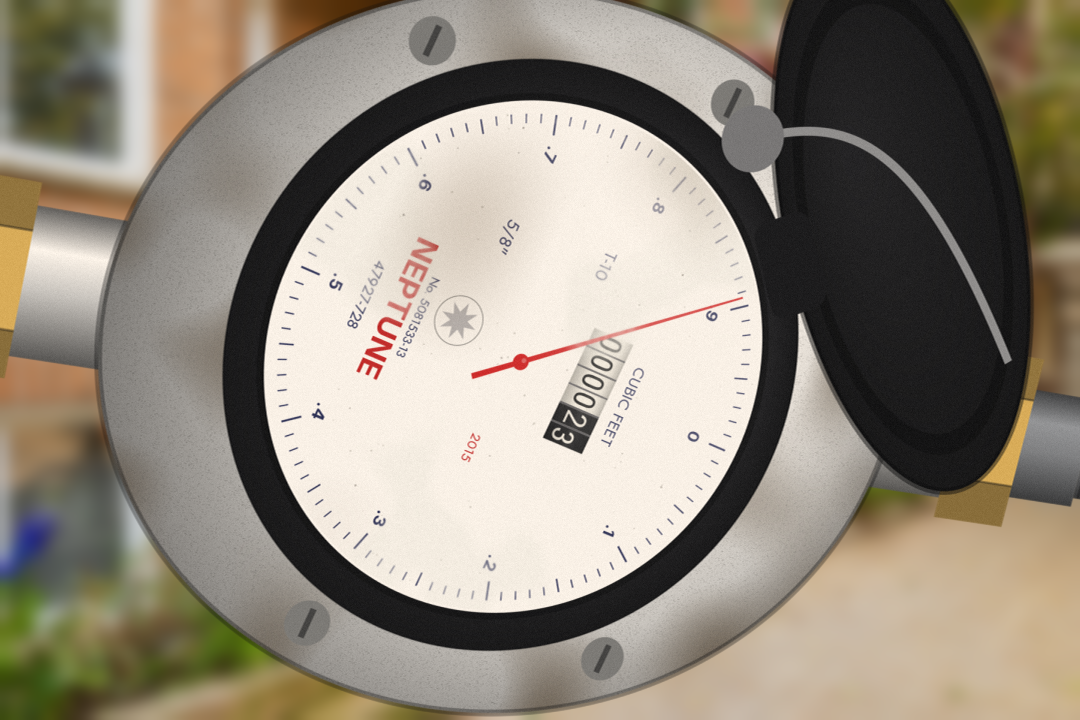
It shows 22.89 ft³
